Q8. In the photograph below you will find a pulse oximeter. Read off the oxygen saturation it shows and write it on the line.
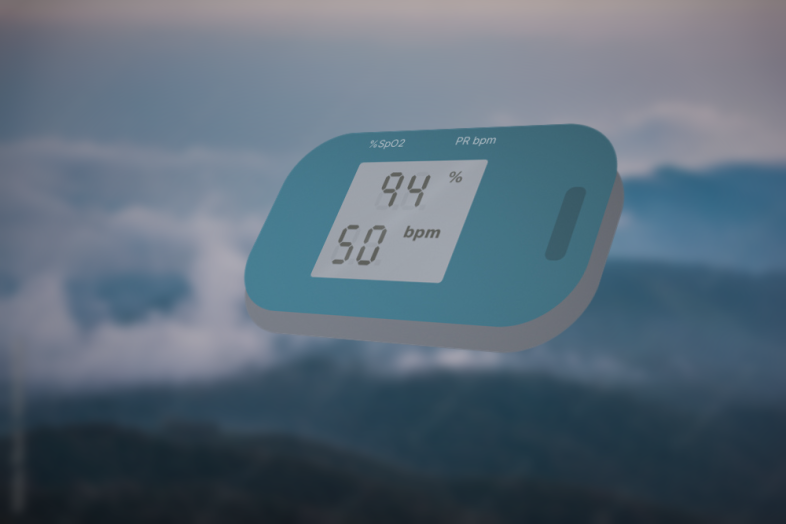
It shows 94 %
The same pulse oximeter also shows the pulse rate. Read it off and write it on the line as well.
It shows 50 bpm
